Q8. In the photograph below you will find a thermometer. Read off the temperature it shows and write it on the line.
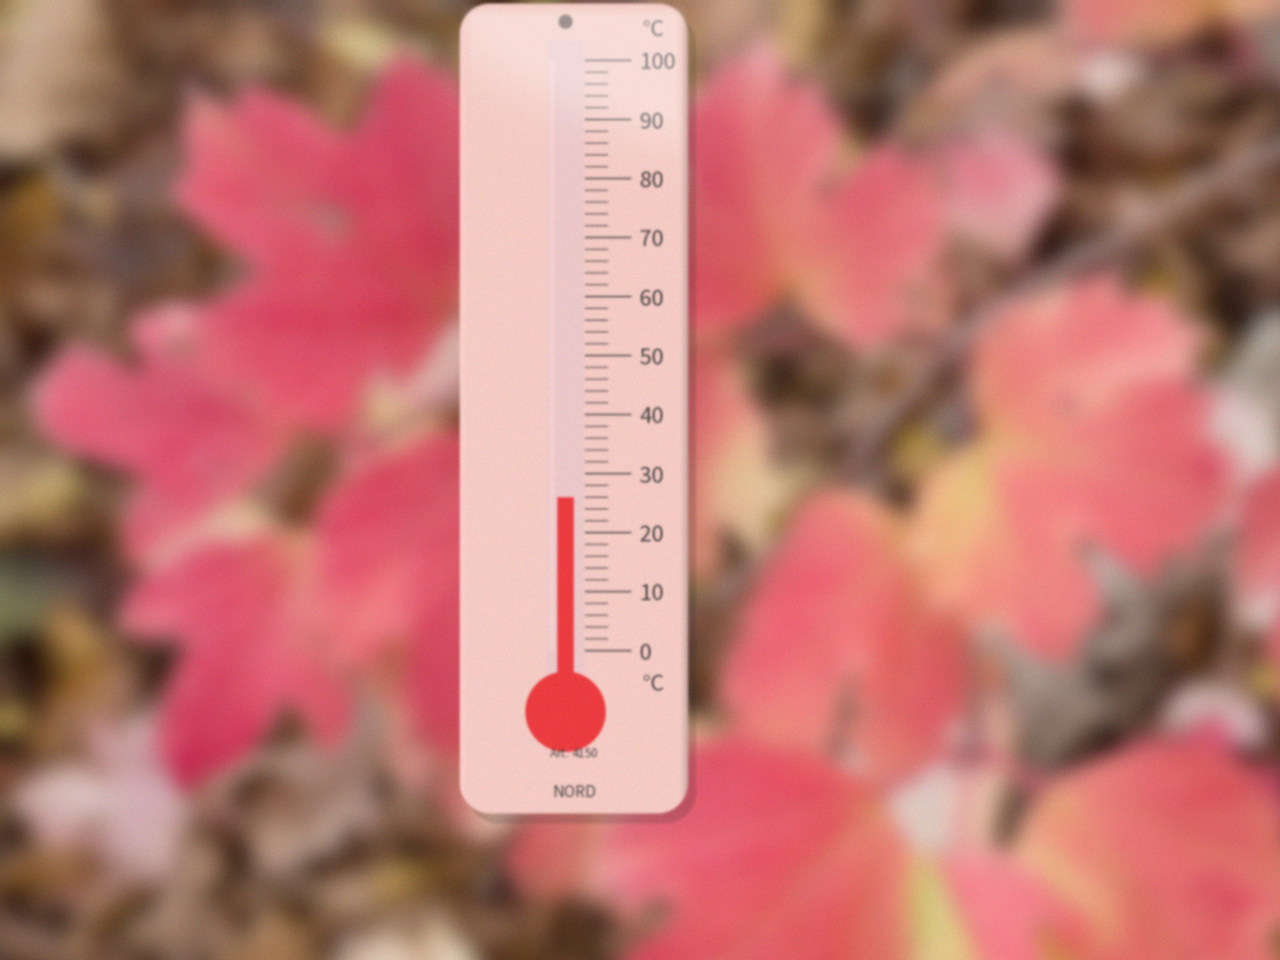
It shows 26 °C
